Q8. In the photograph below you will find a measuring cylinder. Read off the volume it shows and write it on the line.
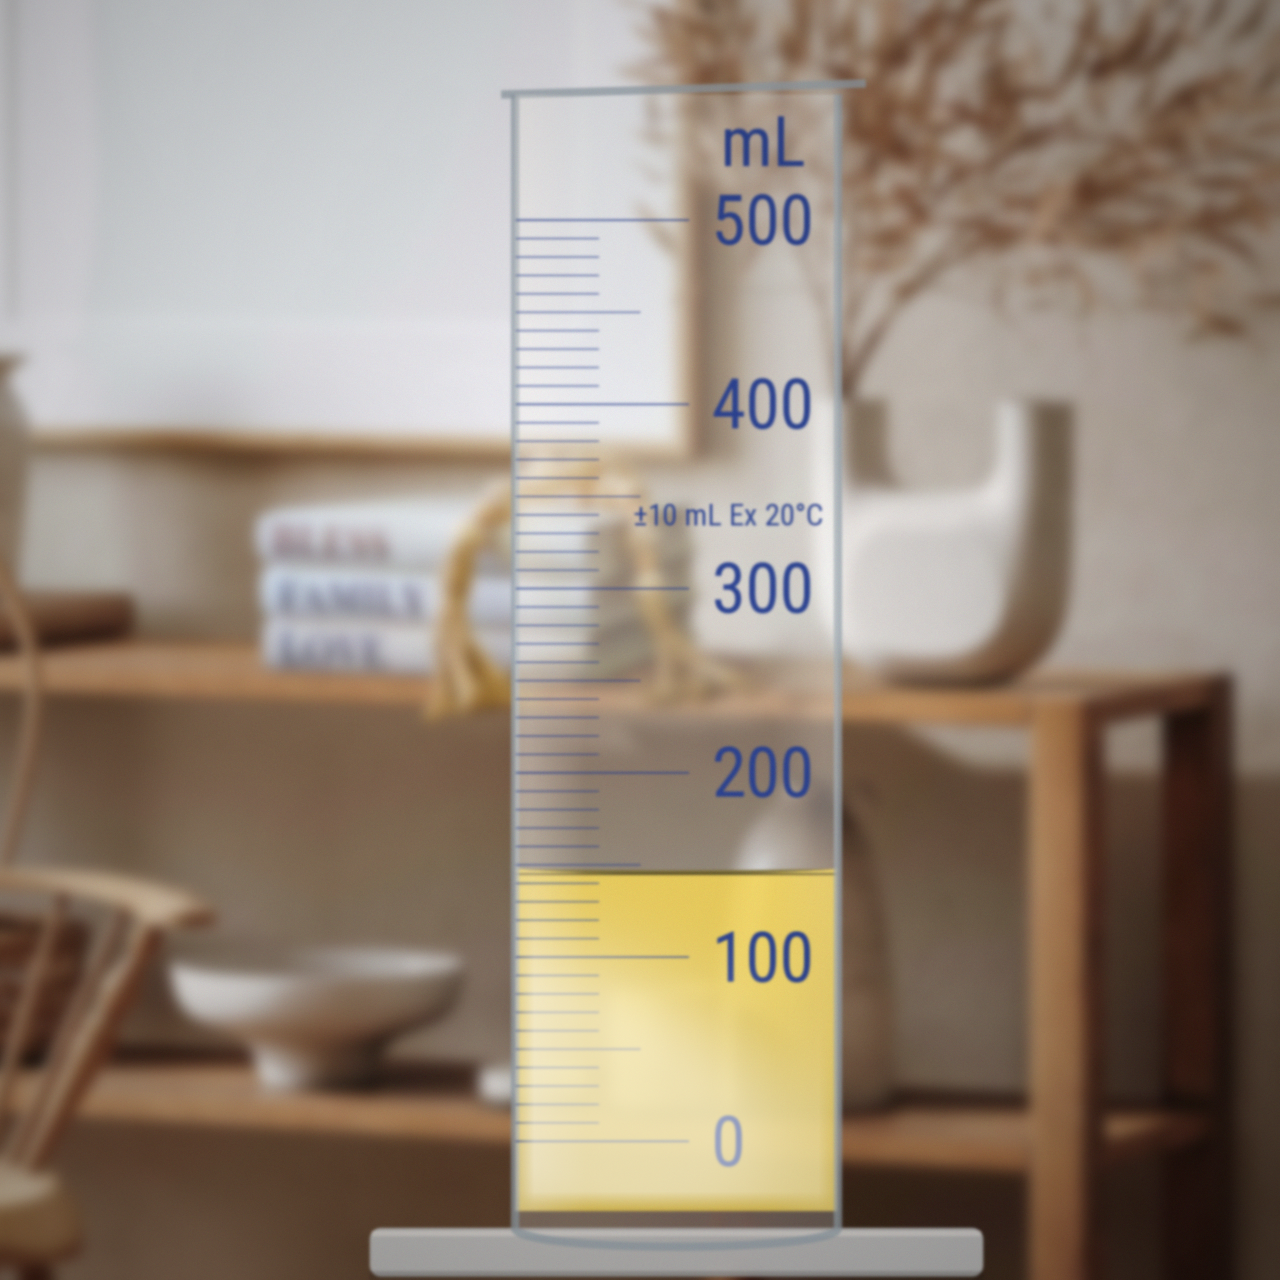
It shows 145 mL
